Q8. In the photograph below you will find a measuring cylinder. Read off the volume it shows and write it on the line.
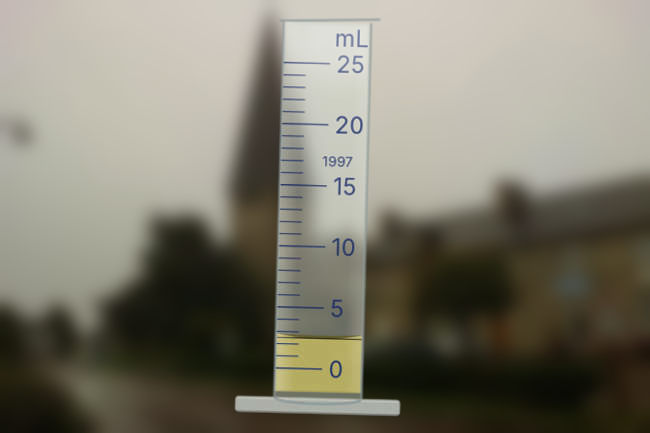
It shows 2.5 mL
